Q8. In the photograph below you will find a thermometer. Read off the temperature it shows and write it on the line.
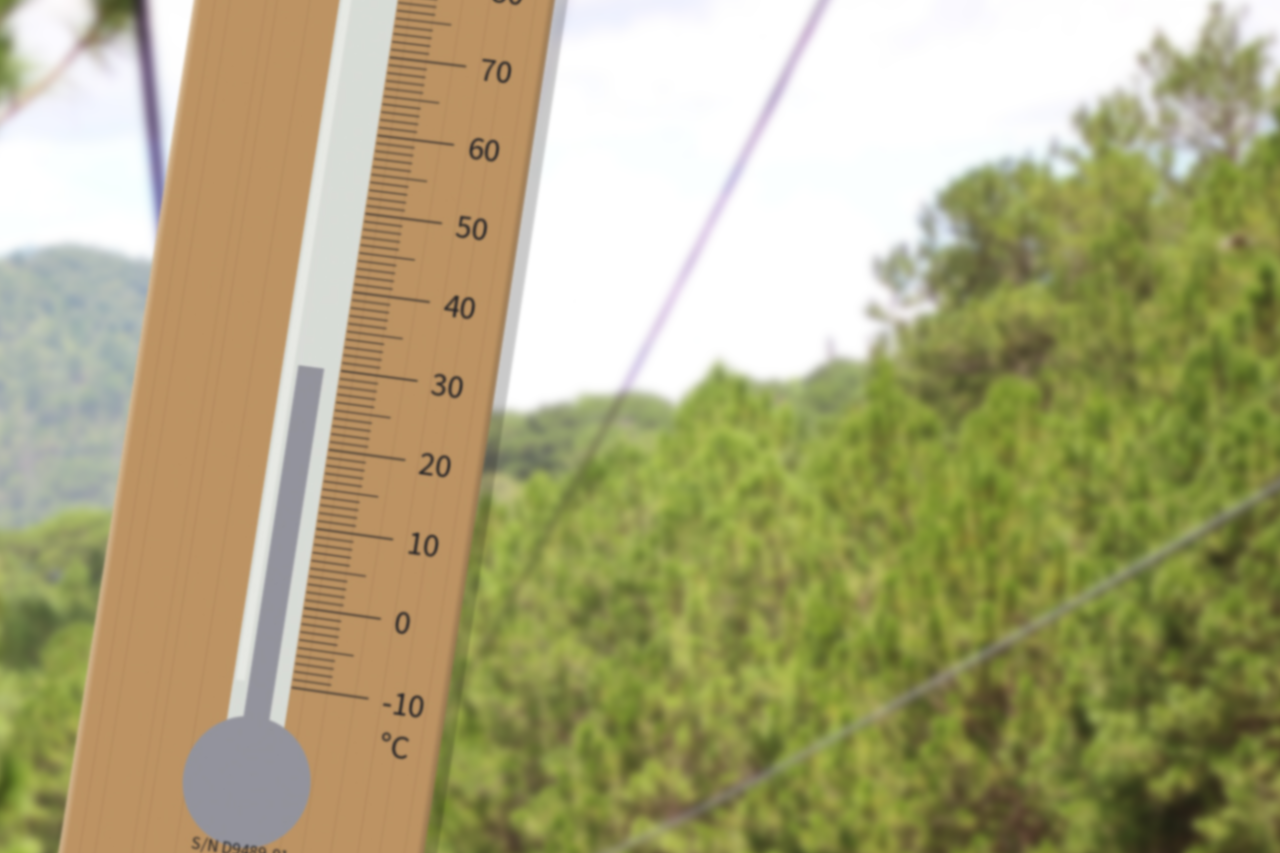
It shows 30 °C
